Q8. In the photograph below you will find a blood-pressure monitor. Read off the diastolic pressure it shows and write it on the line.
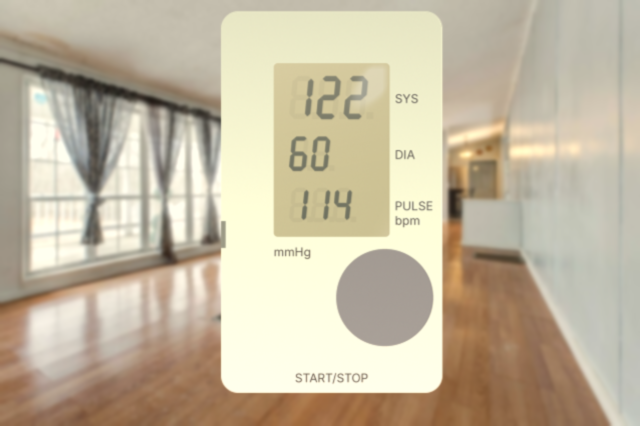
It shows 60 mmHg
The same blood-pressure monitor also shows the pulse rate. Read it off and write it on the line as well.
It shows 114 bpm
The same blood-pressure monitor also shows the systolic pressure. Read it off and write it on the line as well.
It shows 122 mmHg
